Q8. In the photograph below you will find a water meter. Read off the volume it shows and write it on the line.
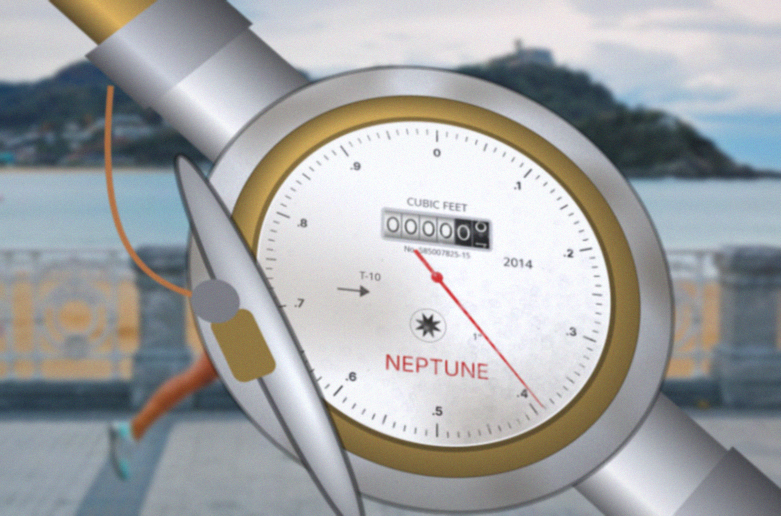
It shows 6.39 ft³
